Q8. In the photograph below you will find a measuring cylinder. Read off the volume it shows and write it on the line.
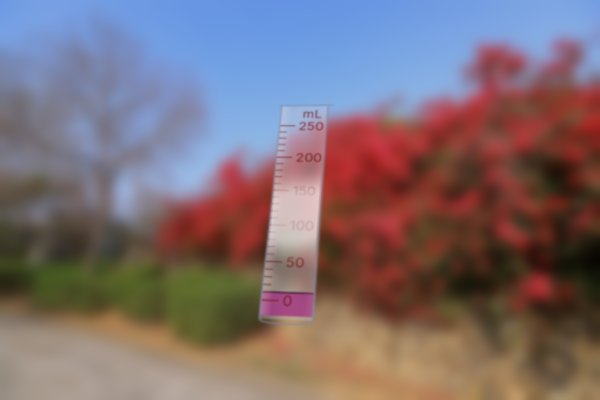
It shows 10 mL
